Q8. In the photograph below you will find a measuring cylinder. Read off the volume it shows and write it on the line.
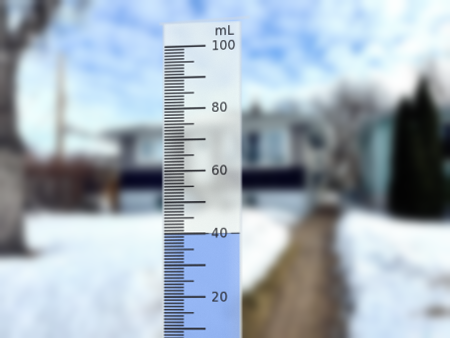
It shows 40 mL
